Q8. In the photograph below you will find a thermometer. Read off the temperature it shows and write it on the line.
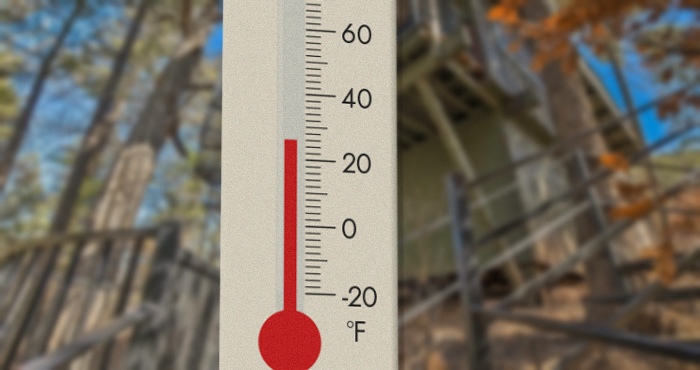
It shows 26 °F
